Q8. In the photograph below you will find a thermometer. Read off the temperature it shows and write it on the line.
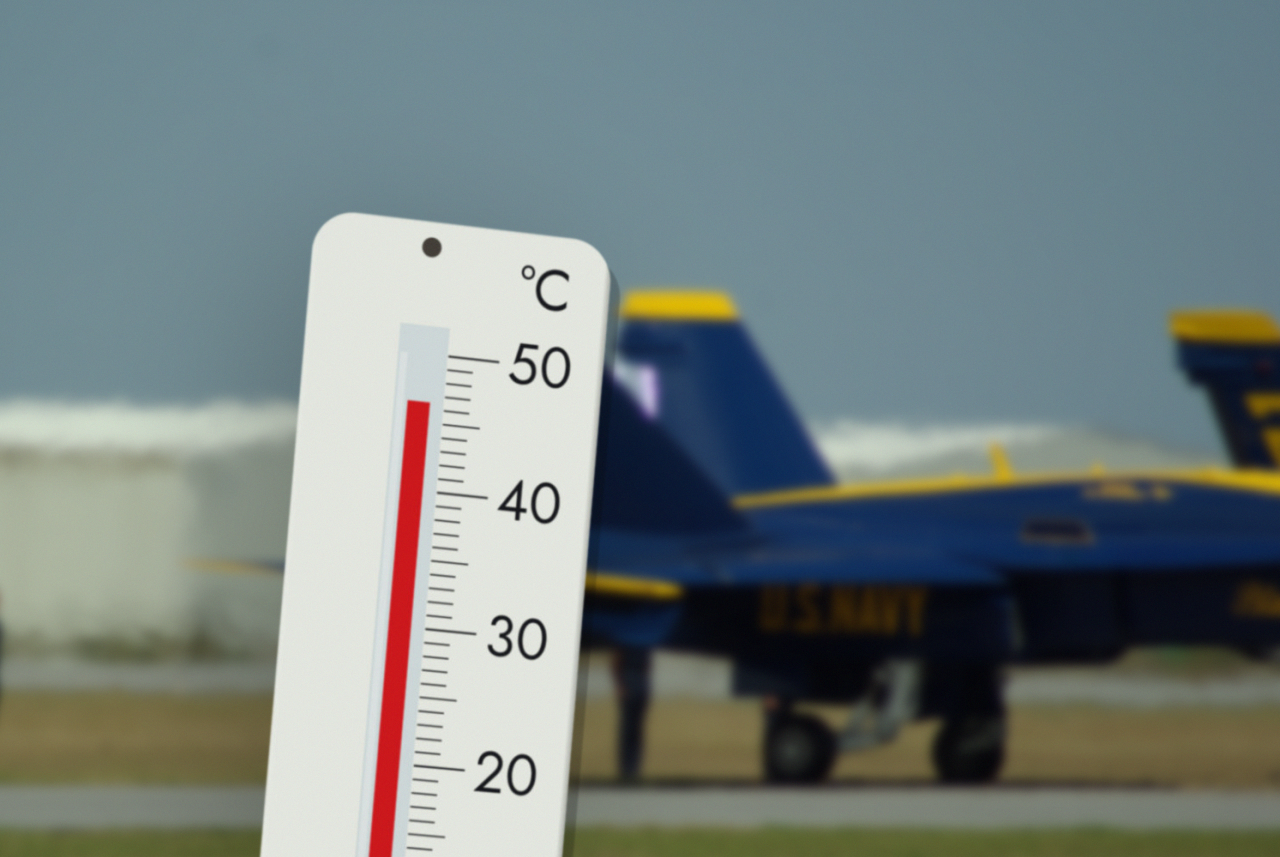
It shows 46.5 °C
